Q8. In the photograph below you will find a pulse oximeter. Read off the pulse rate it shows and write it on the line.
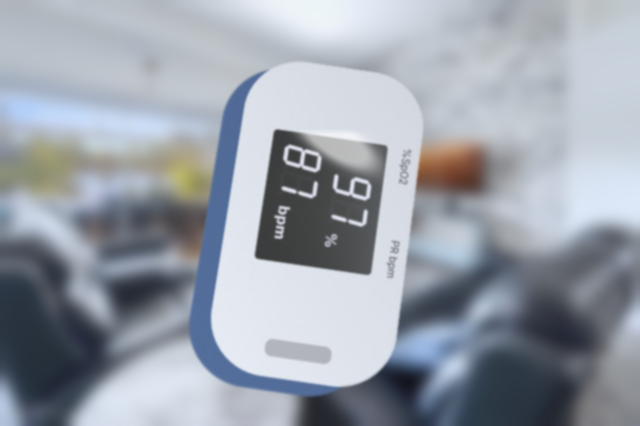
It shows 87 bpm
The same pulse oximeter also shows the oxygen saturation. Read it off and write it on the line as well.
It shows 97 %
